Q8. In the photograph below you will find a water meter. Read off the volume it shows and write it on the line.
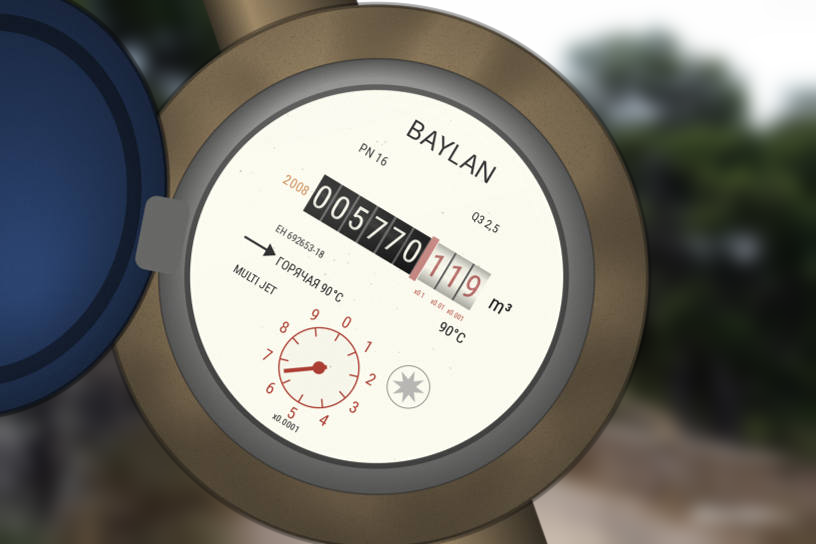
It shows 5770.1196 m³
